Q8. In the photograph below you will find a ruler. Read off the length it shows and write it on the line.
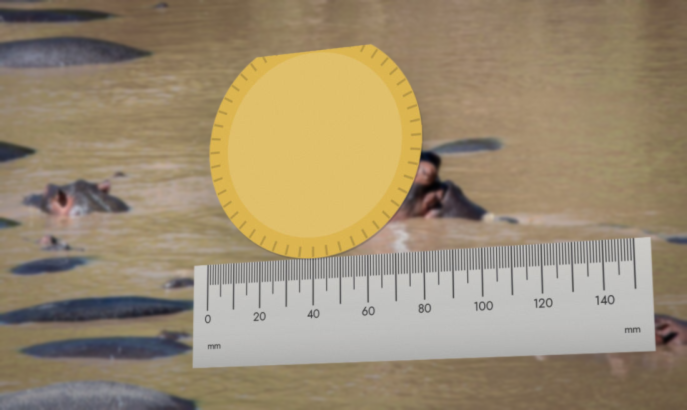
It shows 80 mm
